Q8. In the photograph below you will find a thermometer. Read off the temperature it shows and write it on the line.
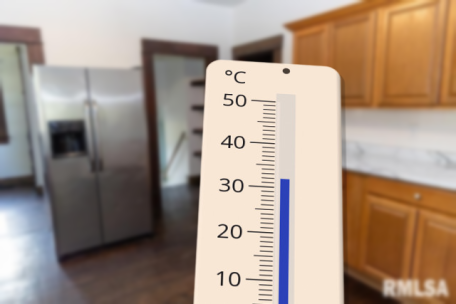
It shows 32 °C
